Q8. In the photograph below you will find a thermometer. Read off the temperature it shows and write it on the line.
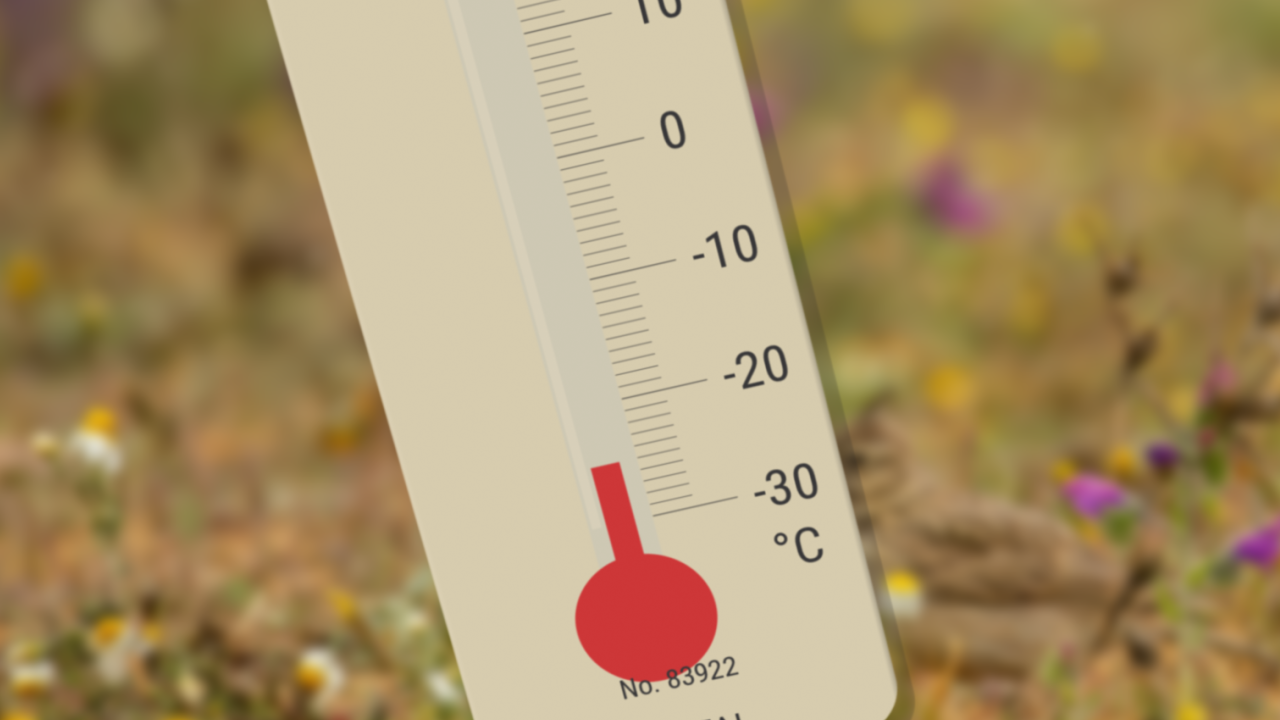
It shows -25 °C
